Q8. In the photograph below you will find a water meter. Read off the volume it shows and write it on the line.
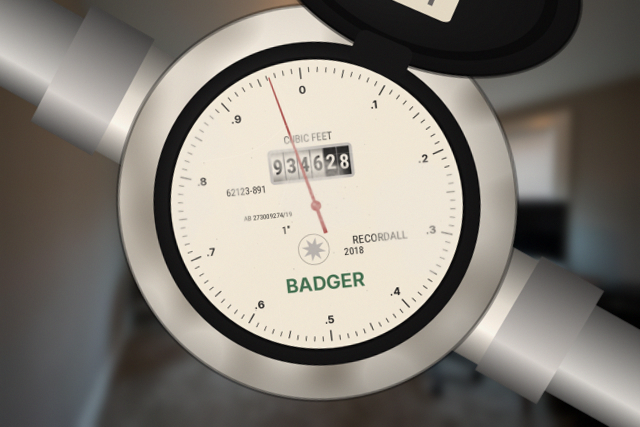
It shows 934627.96 ft³
